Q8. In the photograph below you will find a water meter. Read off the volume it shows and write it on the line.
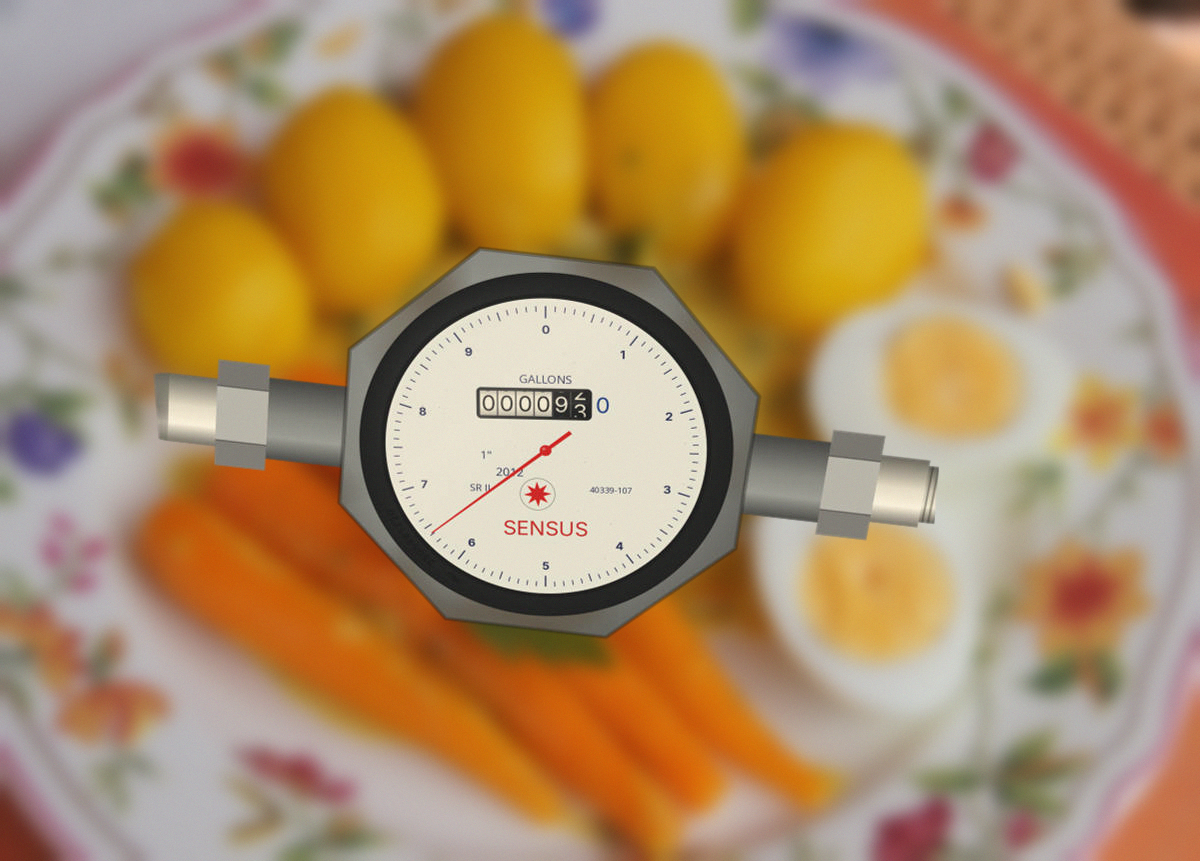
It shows 926.4 gal
